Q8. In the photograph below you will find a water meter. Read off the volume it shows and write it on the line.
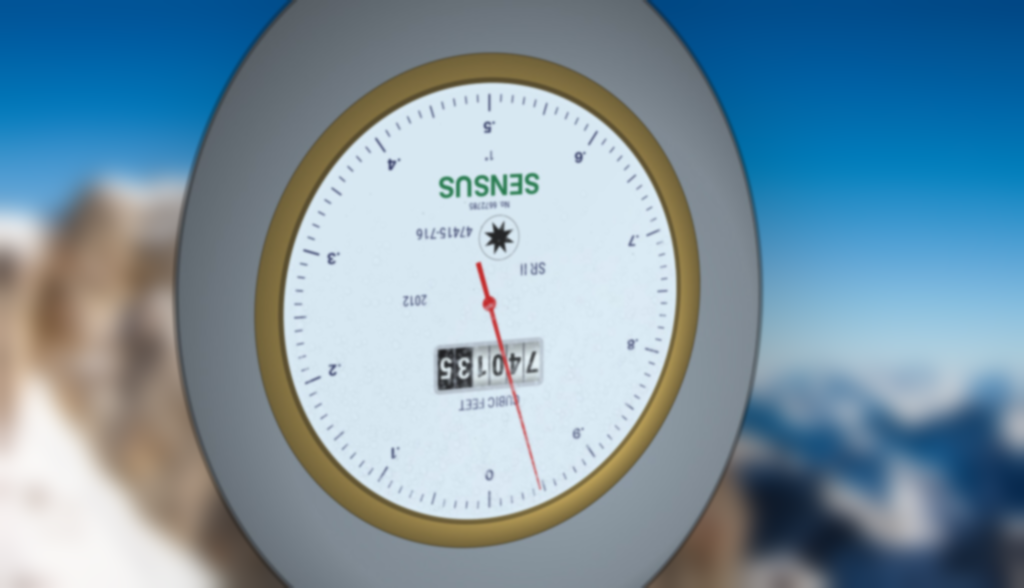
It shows 740134.95 ft³
